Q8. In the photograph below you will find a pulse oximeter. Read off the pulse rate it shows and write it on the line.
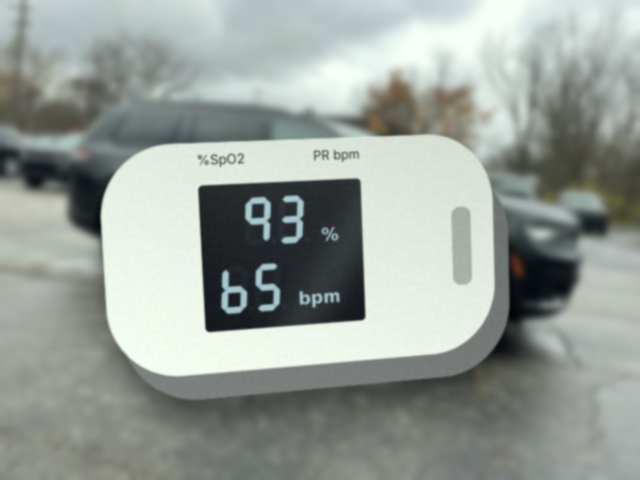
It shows 65 bpm
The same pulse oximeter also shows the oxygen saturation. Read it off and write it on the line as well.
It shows 93 %
